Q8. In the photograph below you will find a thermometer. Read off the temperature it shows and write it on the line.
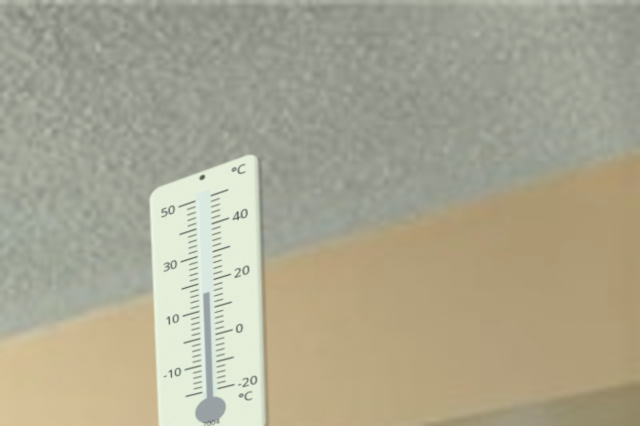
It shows 16 °C
